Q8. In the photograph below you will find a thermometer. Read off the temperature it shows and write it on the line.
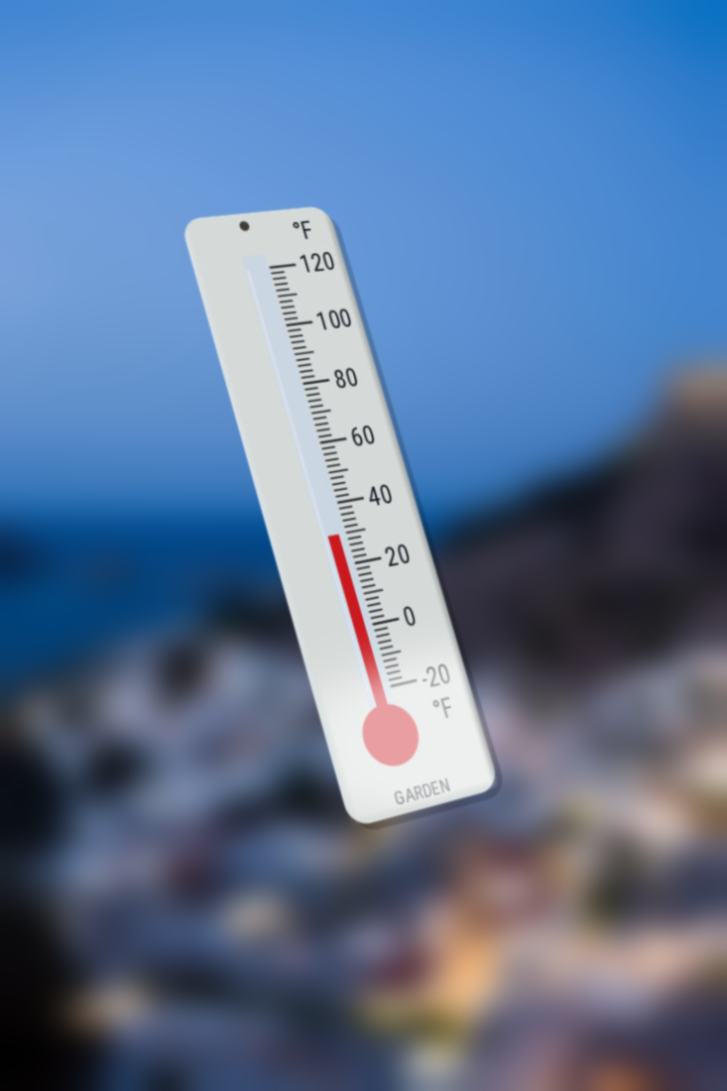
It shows 30 °F
